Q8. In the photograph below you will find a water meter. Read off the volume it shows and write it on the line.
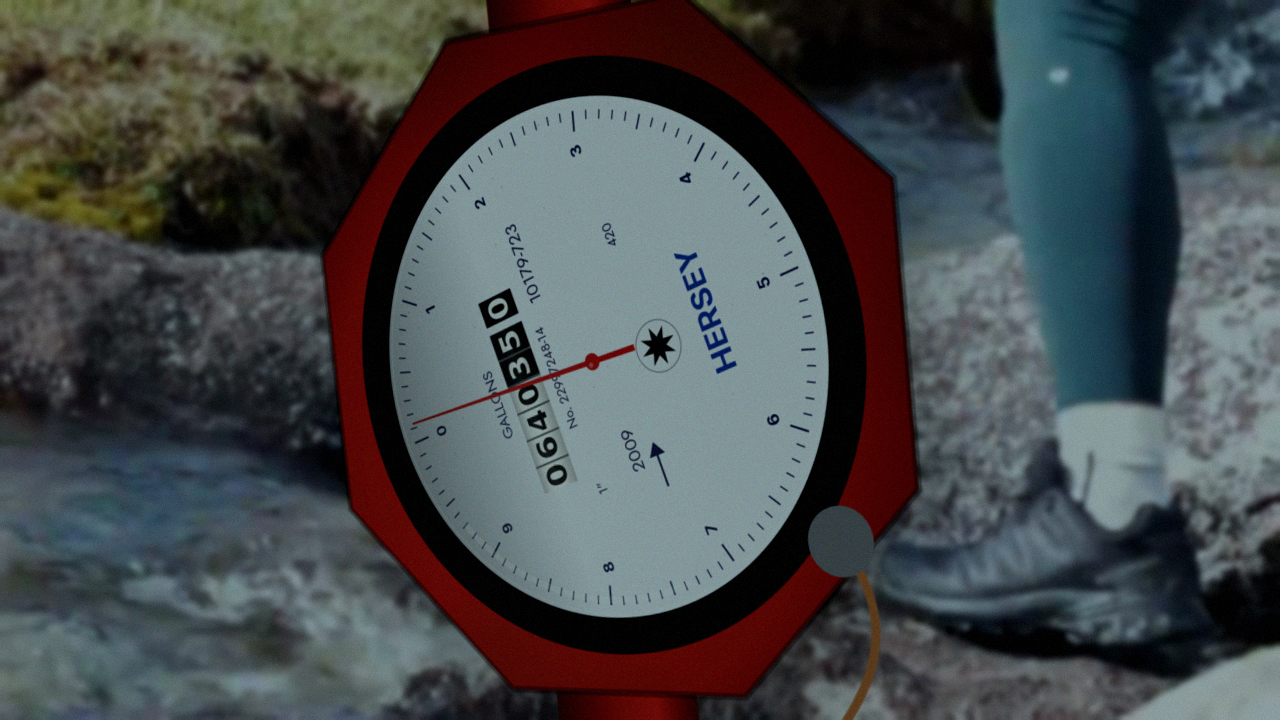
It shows 640350.1 gal
